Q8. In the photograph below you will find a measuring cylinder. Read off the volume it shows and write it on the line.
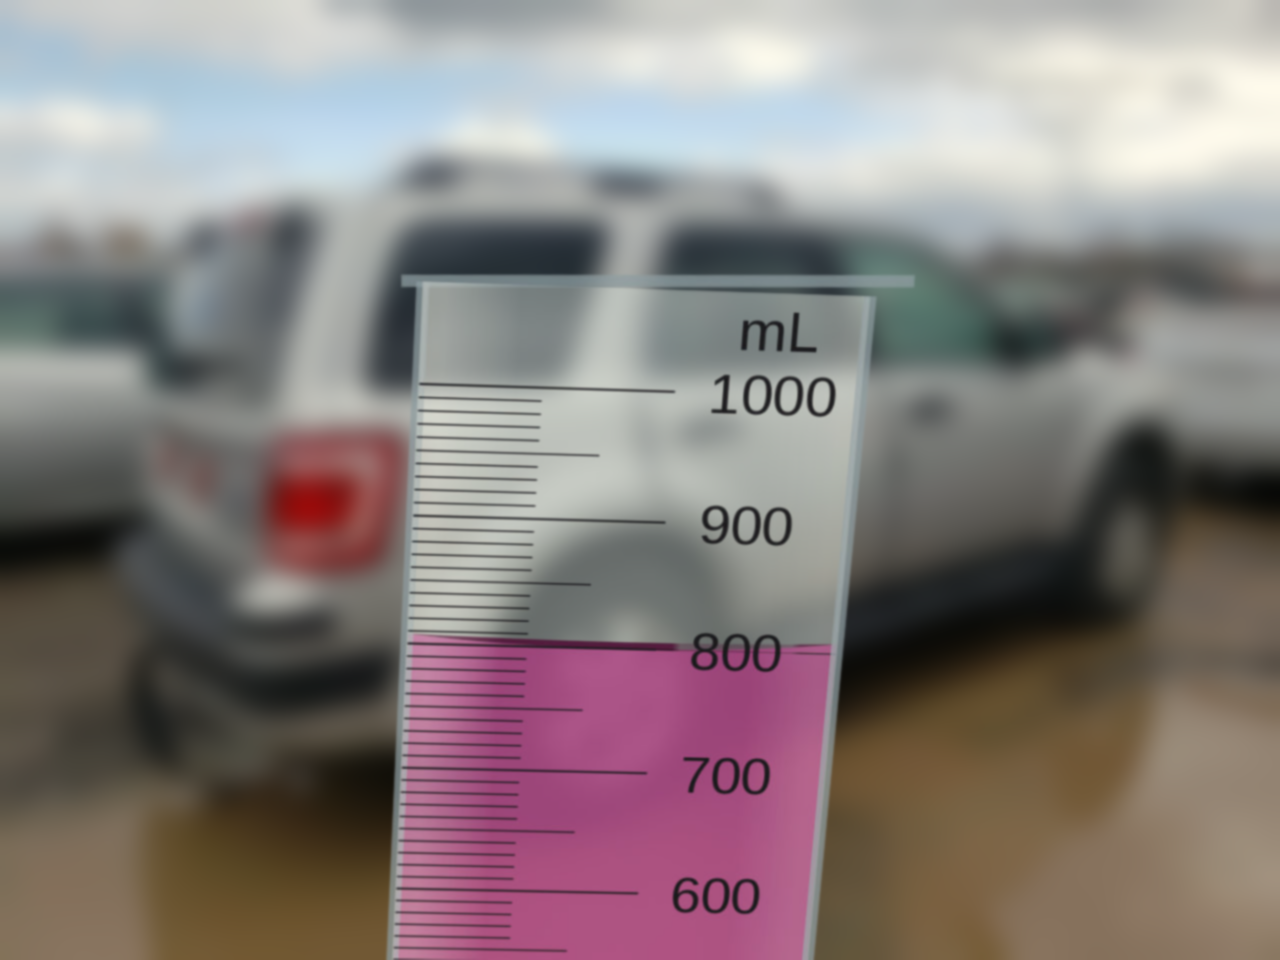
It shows 800 mL
